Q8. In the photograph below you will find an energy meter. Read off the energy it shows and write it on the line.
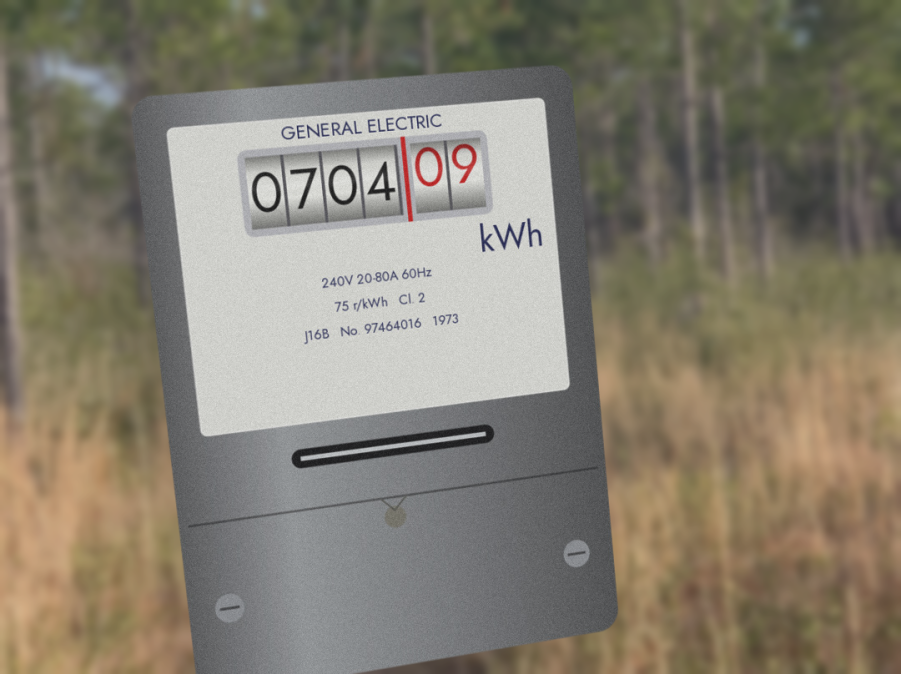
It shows 704.09 kWh
